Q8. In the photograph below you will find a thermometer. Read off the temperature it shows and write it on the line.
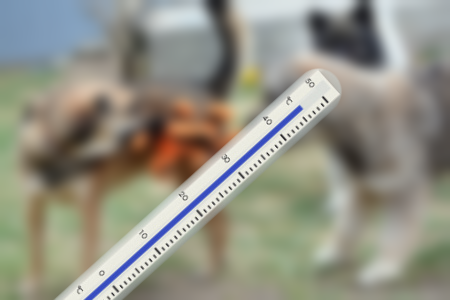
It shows 46 °C
